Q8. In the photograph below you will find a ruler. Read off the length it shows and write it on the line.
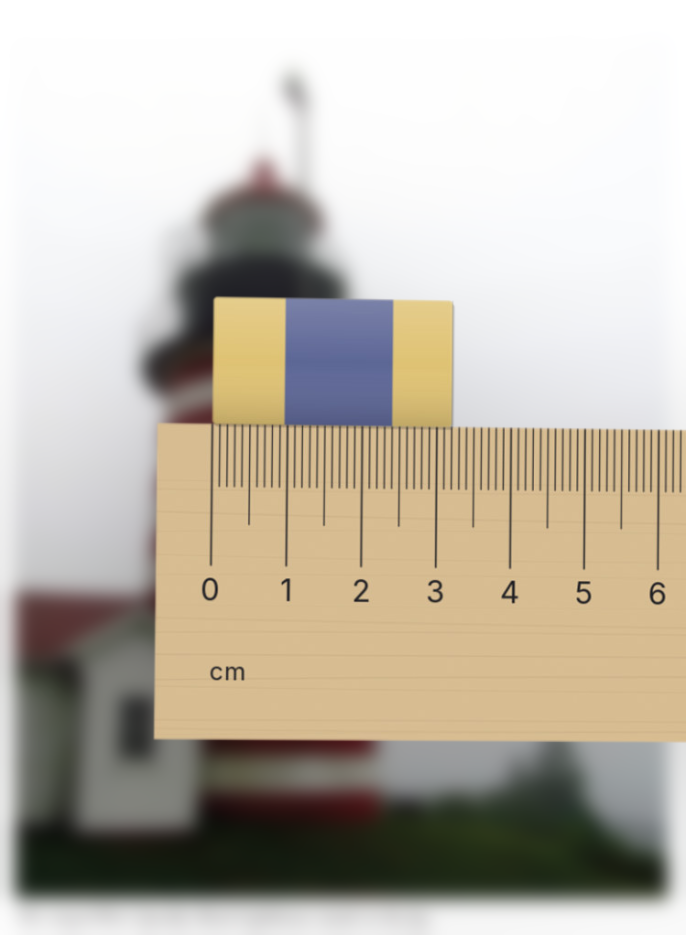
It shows 3.2 cm
